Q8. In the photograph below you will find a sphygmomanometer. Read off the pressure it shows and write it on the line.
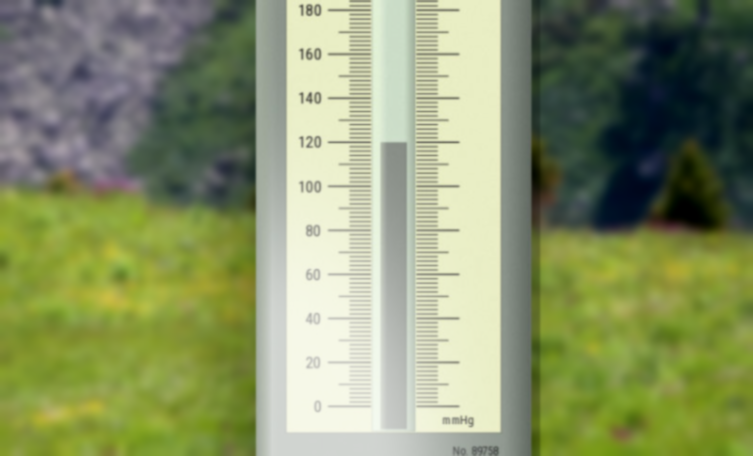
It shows 120 mmHg
